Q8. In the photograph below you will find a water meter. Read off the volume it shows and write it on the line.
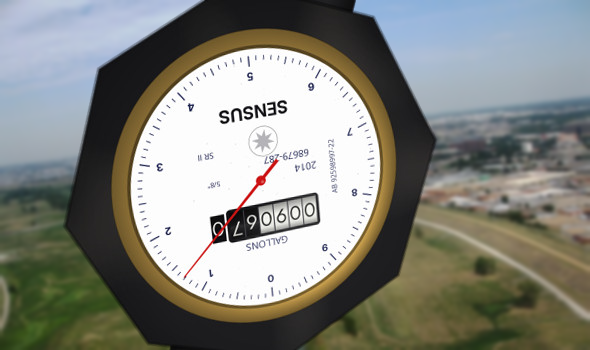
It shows 90671.3 gal
